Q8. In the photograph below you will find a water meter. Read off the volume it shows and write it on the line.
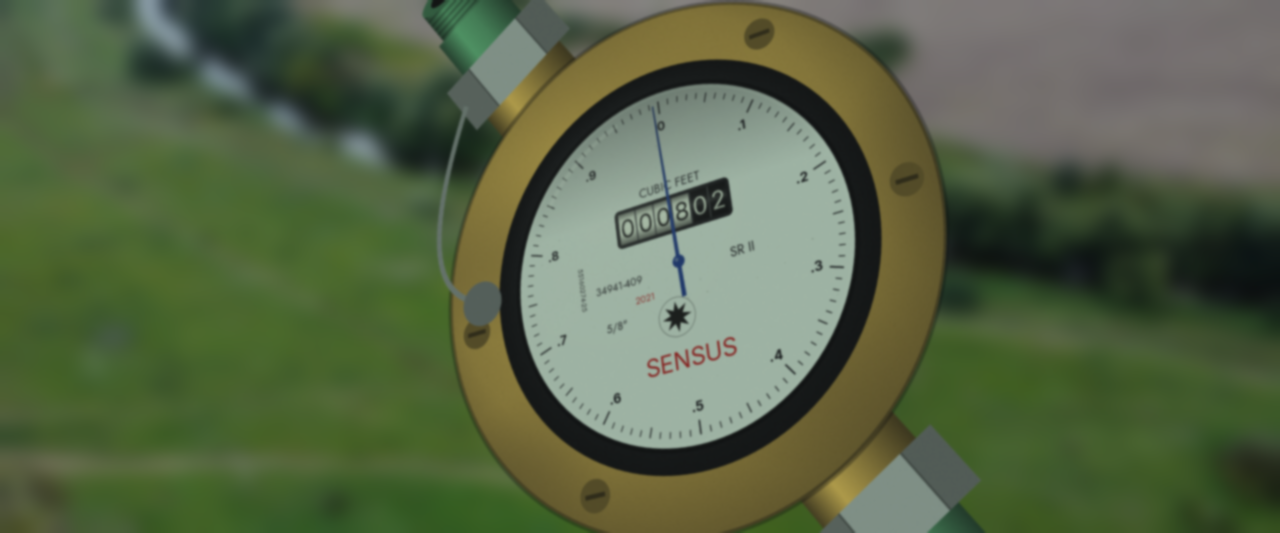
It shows 801.99 ft³
